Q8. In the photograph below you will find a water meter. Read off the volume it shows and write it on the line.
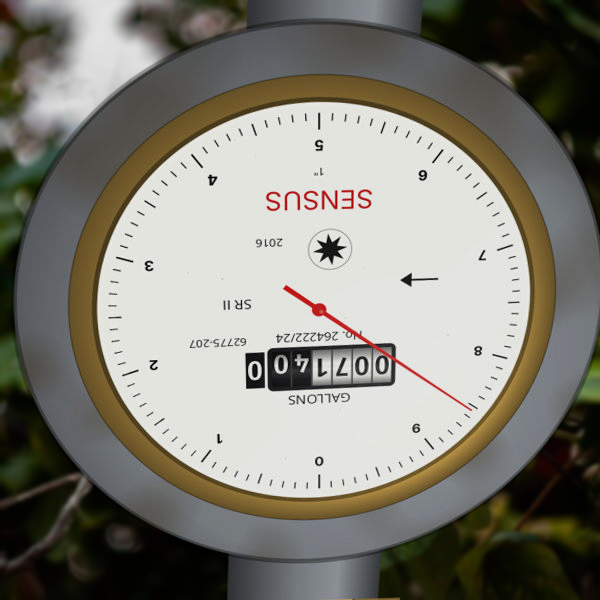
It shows 71398.5 gal
